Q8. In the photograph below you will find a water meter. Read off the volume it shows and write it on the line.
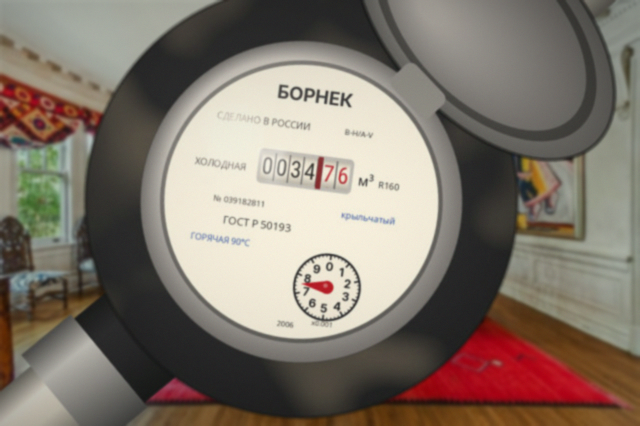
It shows 34.767 m³
